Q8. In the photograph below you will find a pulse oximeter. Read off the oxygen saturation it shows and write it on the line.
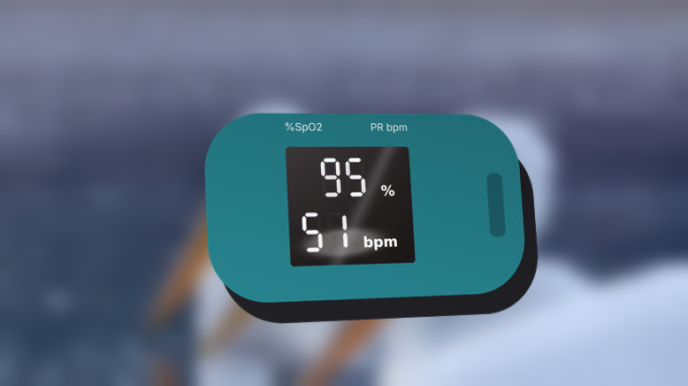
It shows 95 %
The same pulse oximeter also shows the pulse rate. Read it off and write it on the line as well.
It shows 51 bpm
